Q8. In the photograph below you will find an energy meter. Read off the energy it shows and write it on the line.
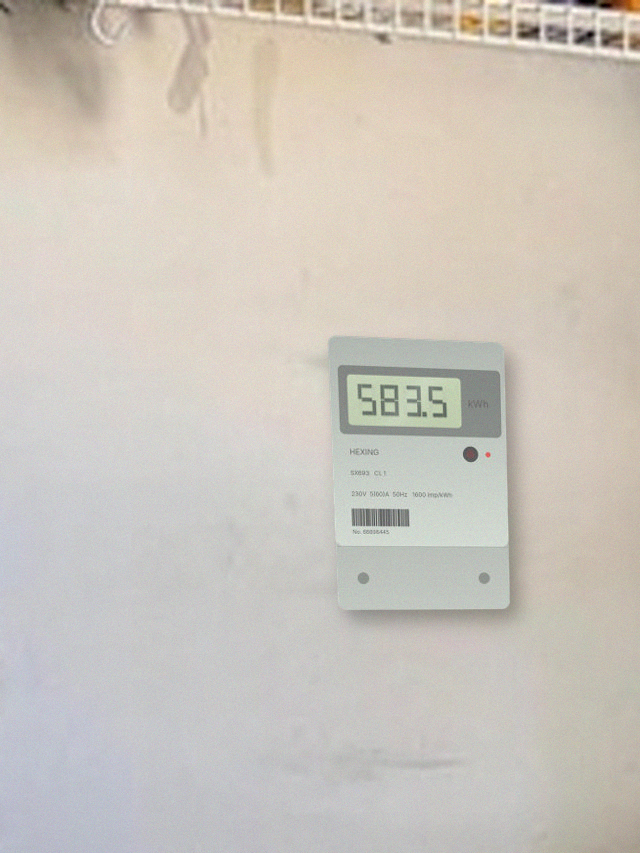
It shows 583.5 kWh
